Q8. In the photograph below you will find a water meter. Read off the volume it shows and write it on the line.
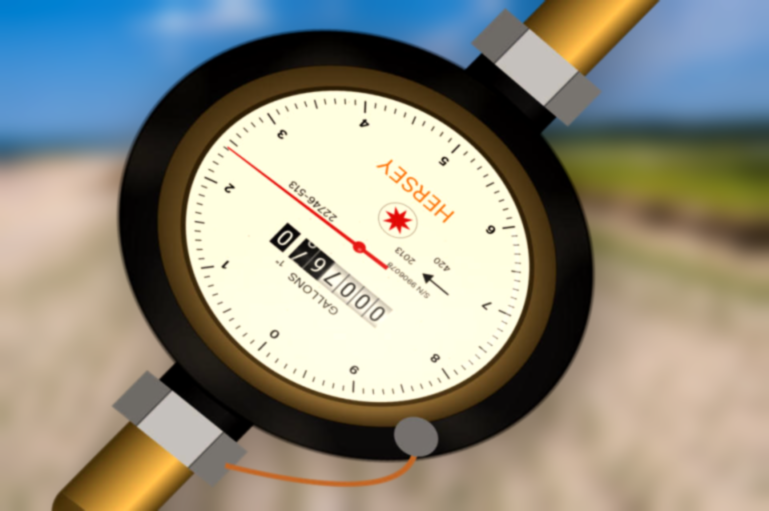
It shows 7672.4 gal
